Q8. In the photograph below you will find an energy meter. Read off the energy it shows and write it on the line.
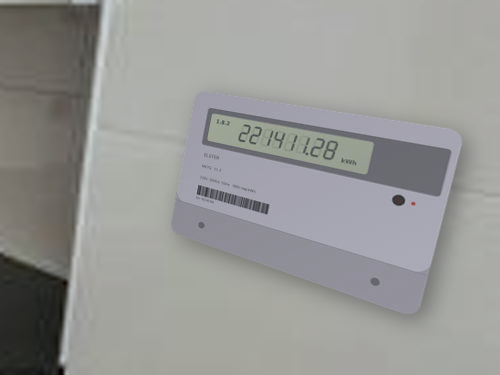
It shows 221411.28 kWh
